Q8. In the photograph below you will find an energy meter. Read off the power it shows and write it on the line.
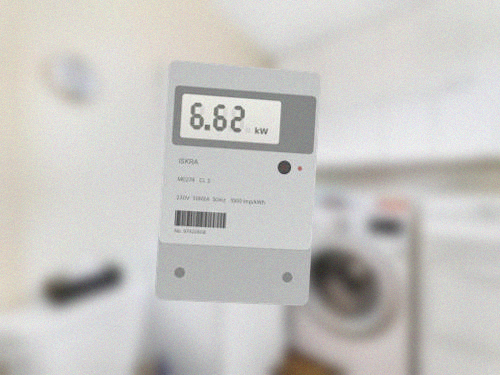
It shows 6.62 kW
